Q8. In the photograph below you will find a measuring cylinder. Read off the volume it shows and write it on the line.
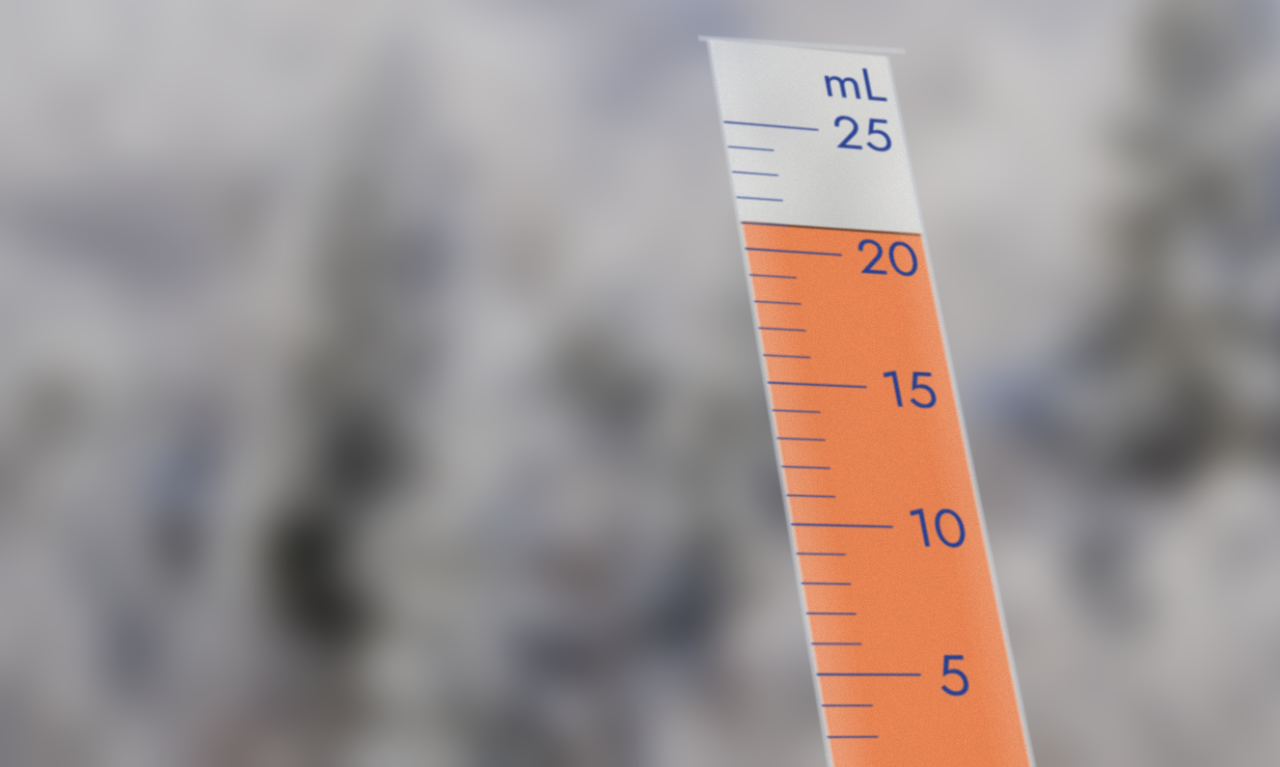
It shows 21 mL
